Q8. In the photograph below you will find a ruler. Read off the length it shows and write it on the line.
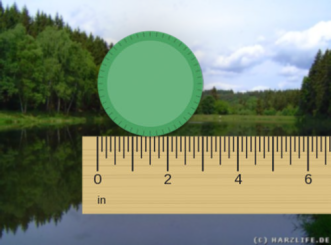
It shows 3 in
